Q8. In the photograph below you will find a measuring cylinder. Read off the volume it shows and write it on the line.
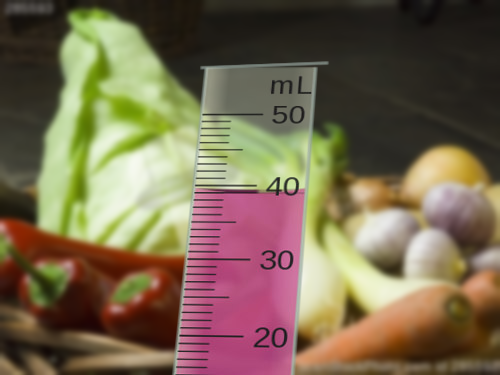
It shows 39 mL
